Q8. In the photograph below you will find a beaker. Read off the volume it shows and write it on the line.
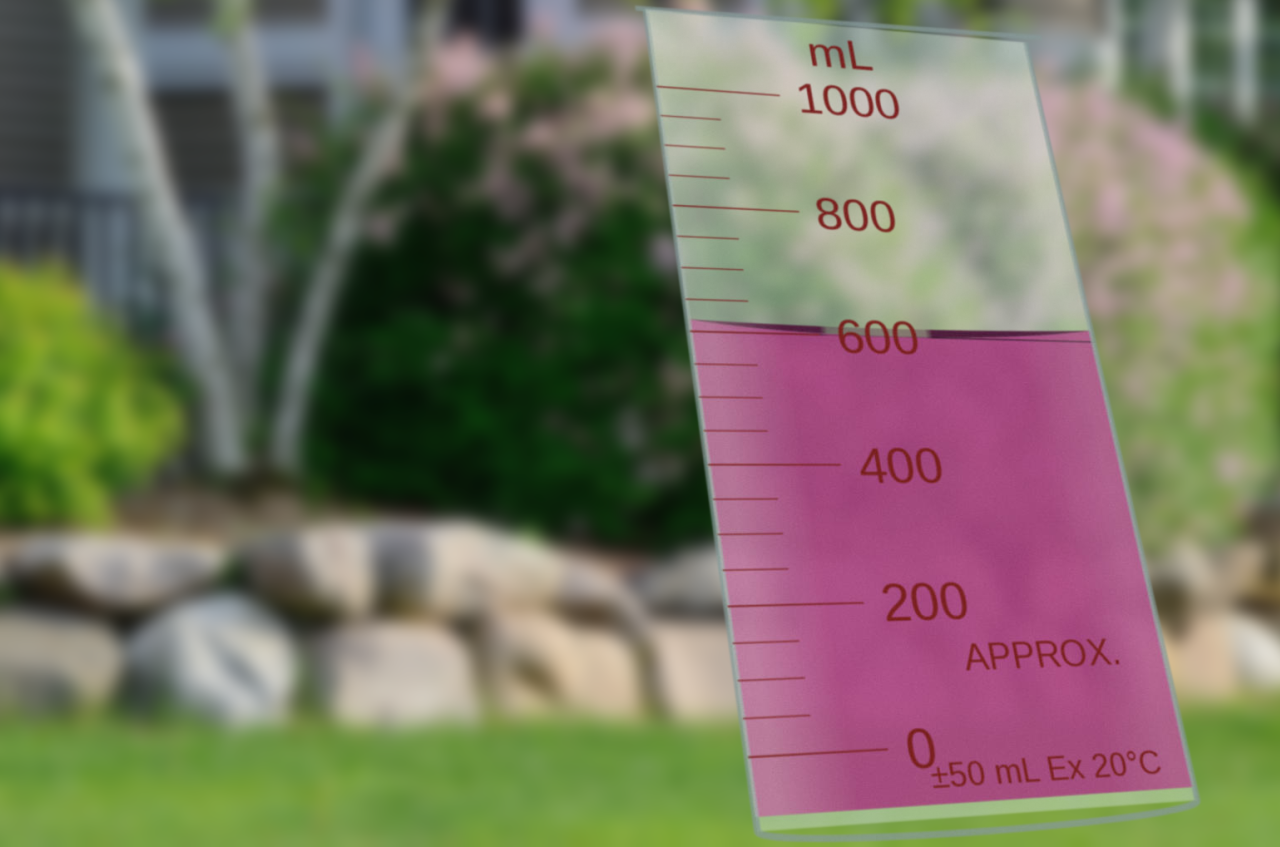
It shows 600 mL
